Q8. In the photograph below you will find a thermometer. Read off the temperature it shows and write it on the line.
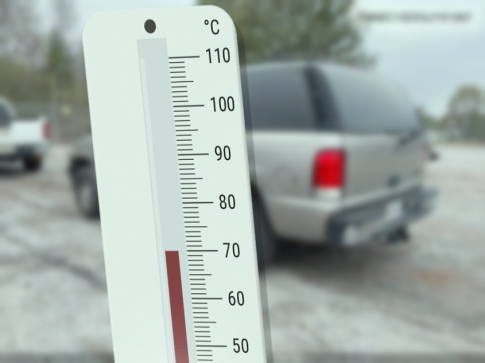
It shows 70 °C
